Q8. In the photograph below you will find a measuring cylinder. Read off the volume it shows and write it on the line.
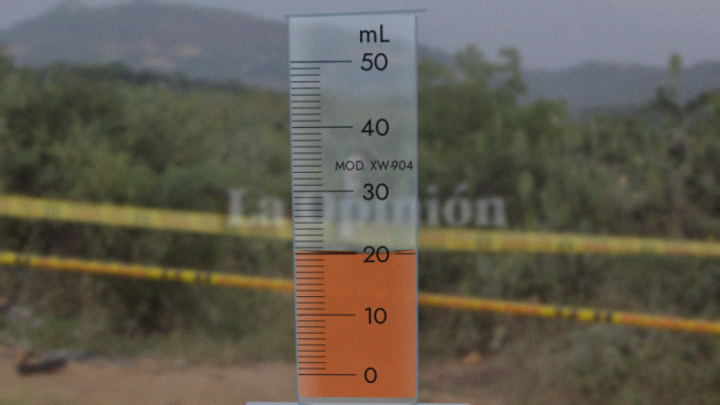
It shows 20 mL
